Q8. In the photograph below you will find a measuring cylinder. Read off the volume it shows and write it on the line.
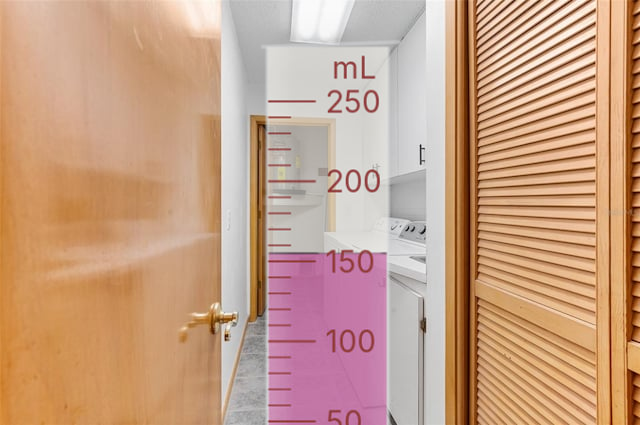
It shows 155 mL
